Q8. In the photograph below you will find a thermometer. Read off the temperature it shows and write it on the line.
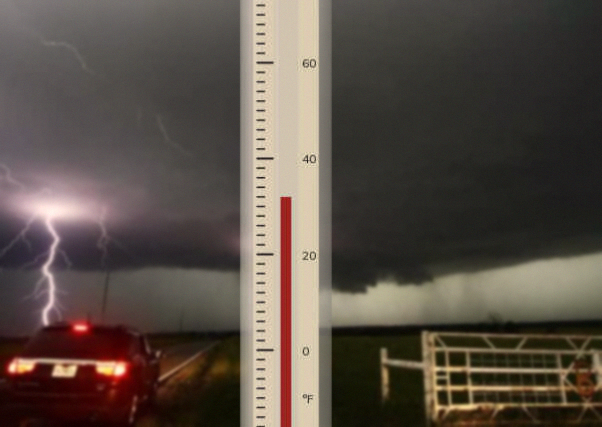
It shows 32 °F
